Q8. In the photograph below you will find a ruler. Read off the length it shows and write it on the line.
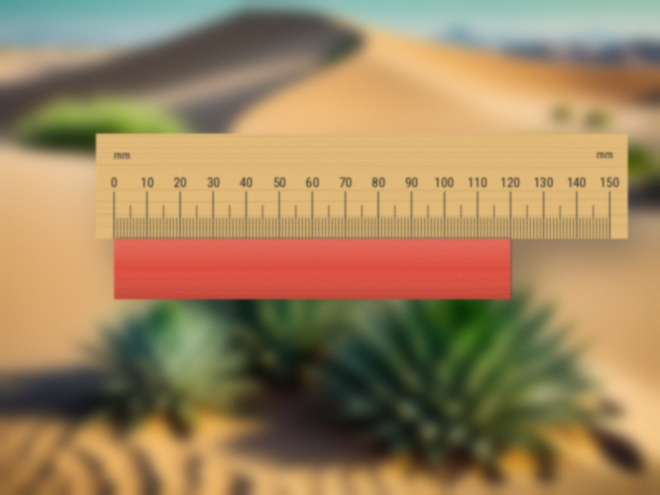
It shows 120 mm
